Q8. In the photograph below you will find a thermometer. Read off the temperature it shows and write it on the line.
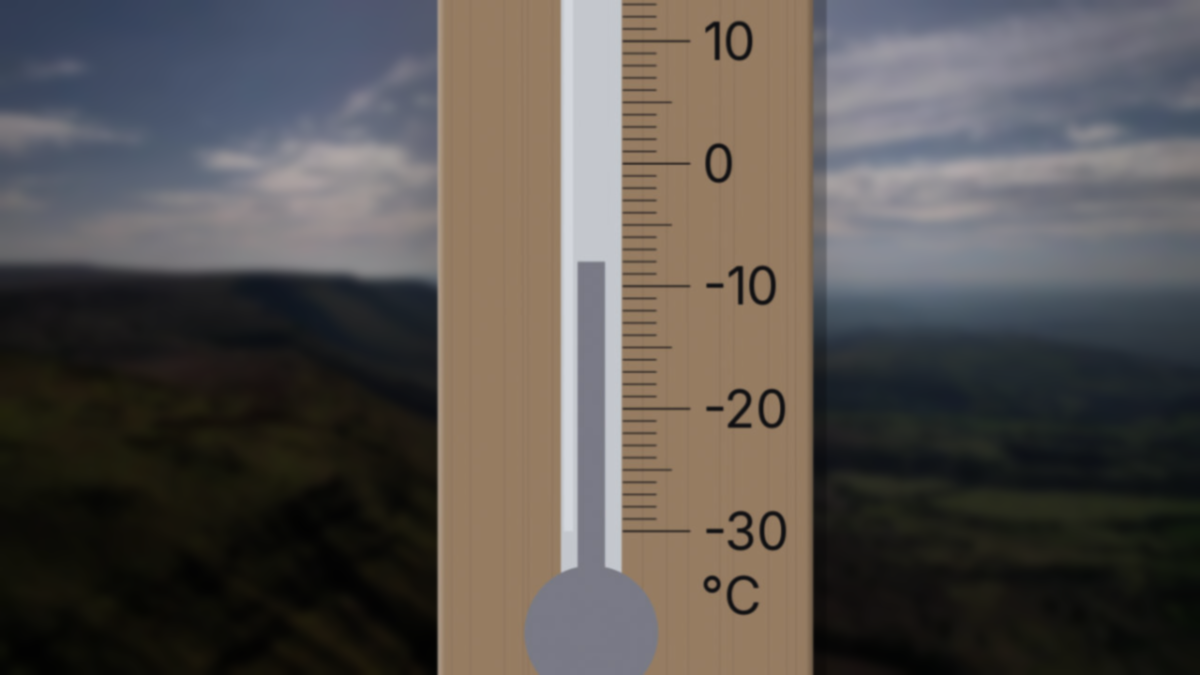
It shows -8 °C
